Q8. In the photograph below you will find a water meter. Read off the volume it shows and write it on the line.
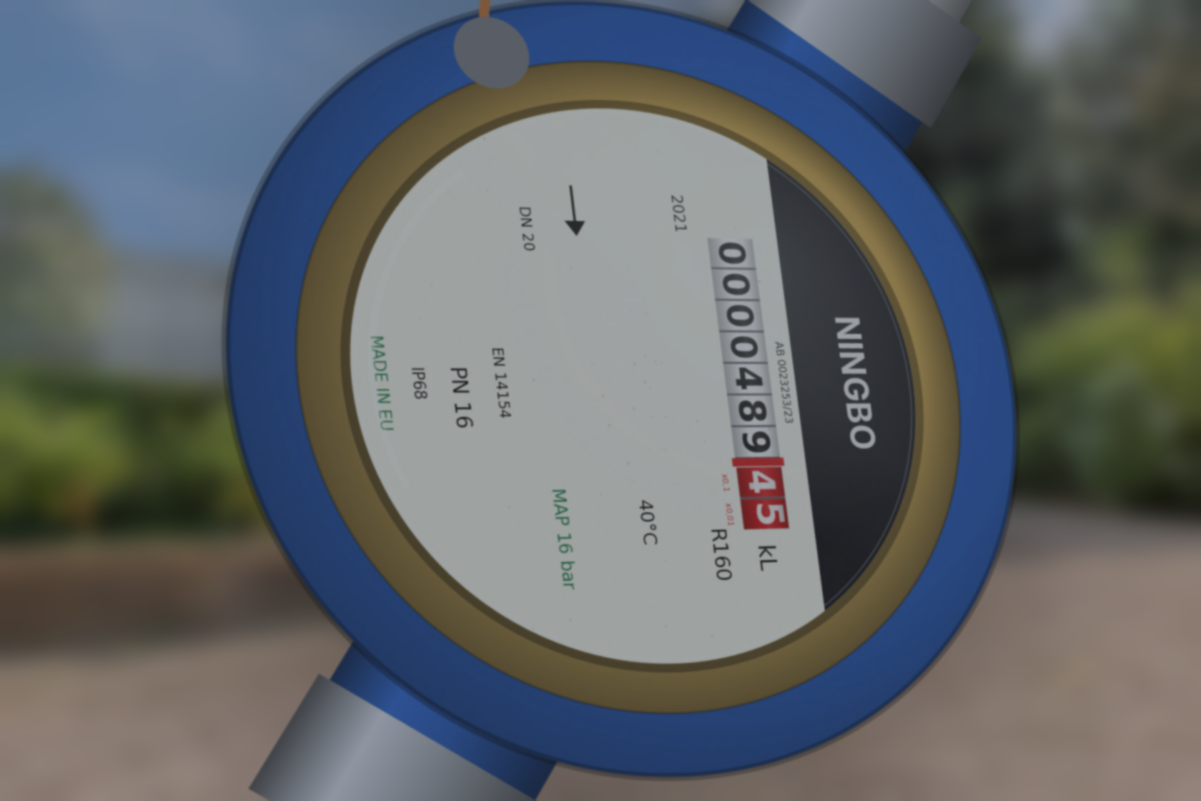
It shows 489.45 kL
